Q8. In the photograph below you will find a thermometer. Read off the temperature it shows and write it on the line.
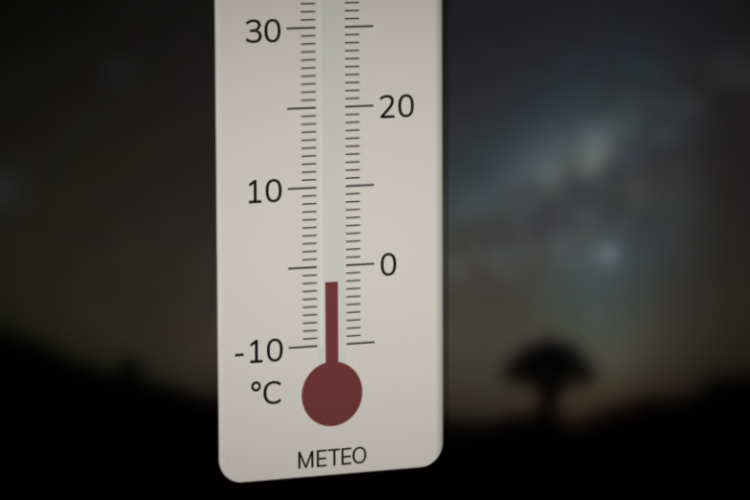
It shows -2 °C
